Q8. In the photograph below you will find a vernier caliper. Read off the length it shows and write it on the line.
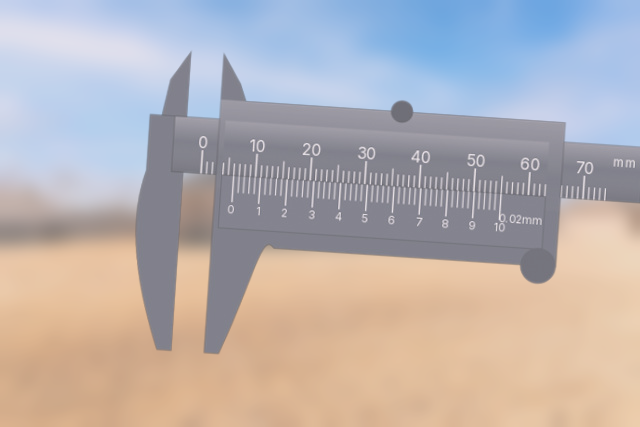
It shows 6.0 mm
